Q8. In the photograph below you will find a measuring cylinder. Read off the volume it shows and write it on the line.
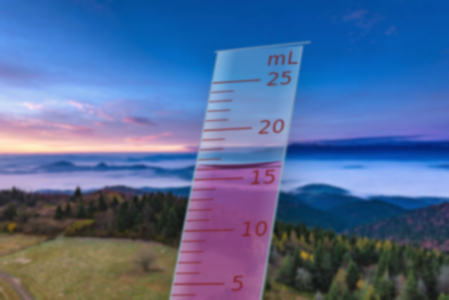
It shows 16 mL
